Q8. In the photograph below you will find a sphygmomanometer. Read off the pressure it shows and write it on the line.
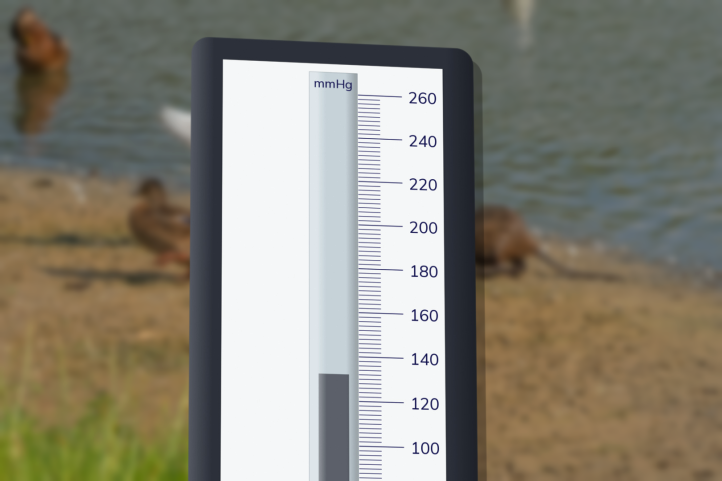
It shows 132 mmHg
